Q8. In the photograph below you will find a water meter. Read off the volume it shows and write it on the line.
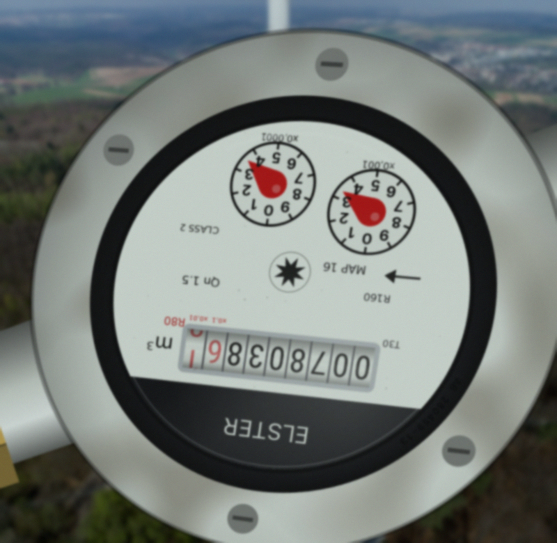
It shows 78038.6133 m³
